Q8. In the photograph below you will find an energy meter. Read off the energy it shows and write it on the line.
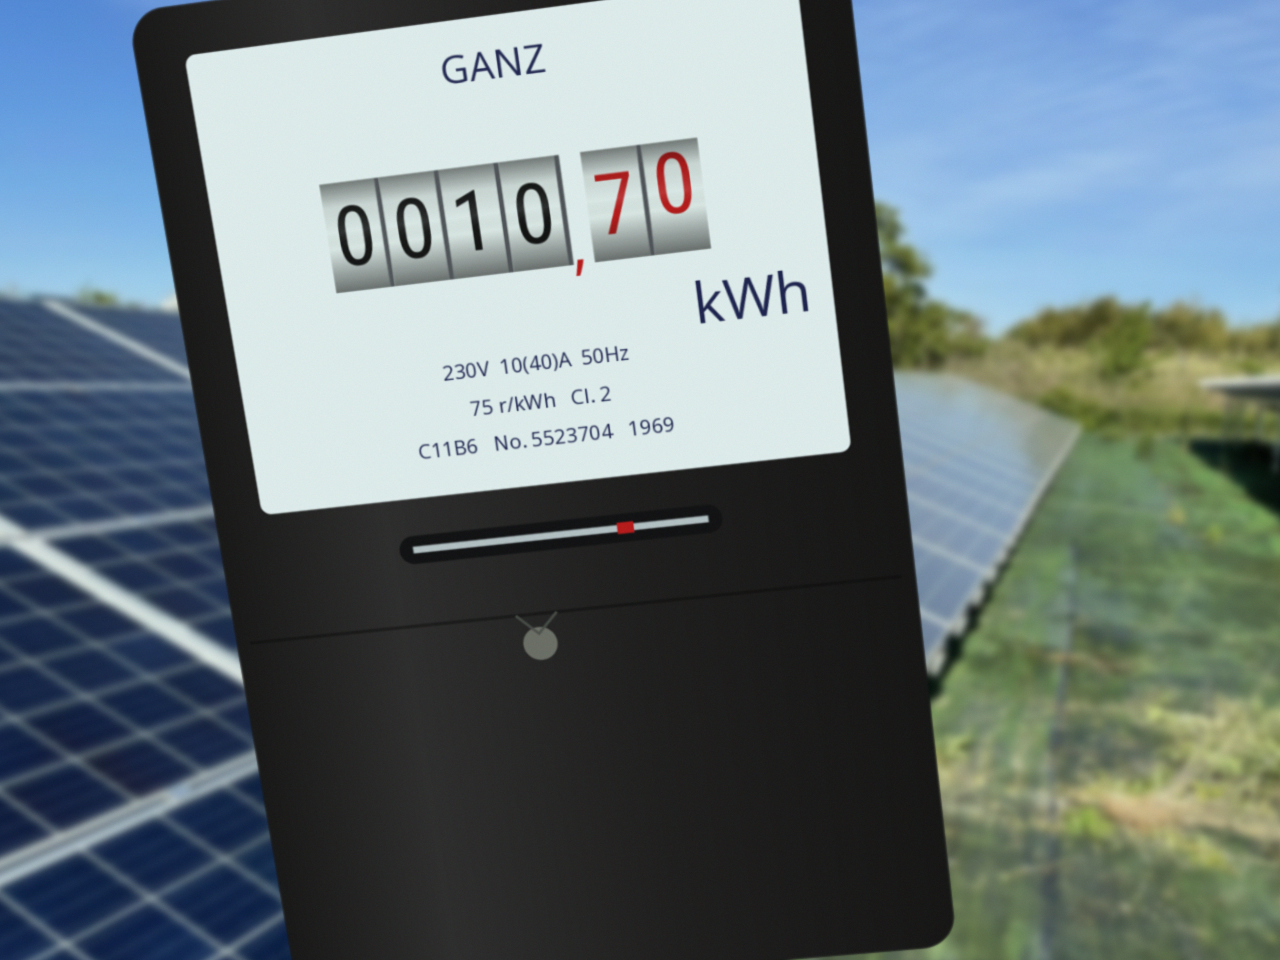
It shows 10.70 kWh
